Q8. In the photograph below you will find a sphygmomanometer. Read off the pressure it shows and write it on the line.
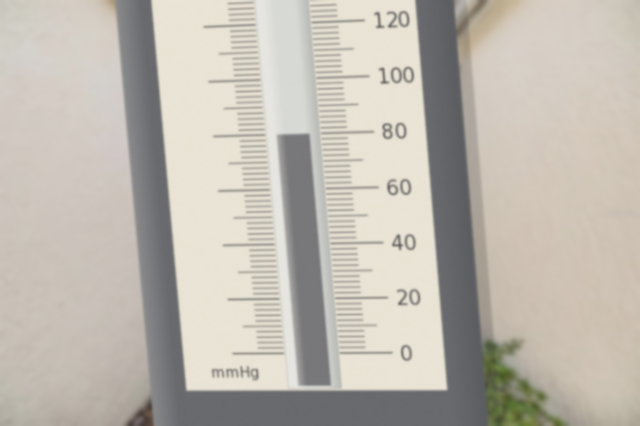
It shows 80 mmHg
